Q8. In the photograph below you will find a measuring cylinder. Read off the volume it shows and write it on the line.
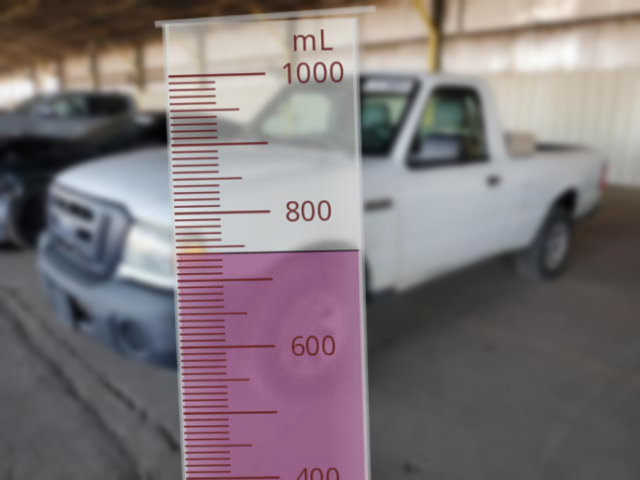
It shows 740 mL
